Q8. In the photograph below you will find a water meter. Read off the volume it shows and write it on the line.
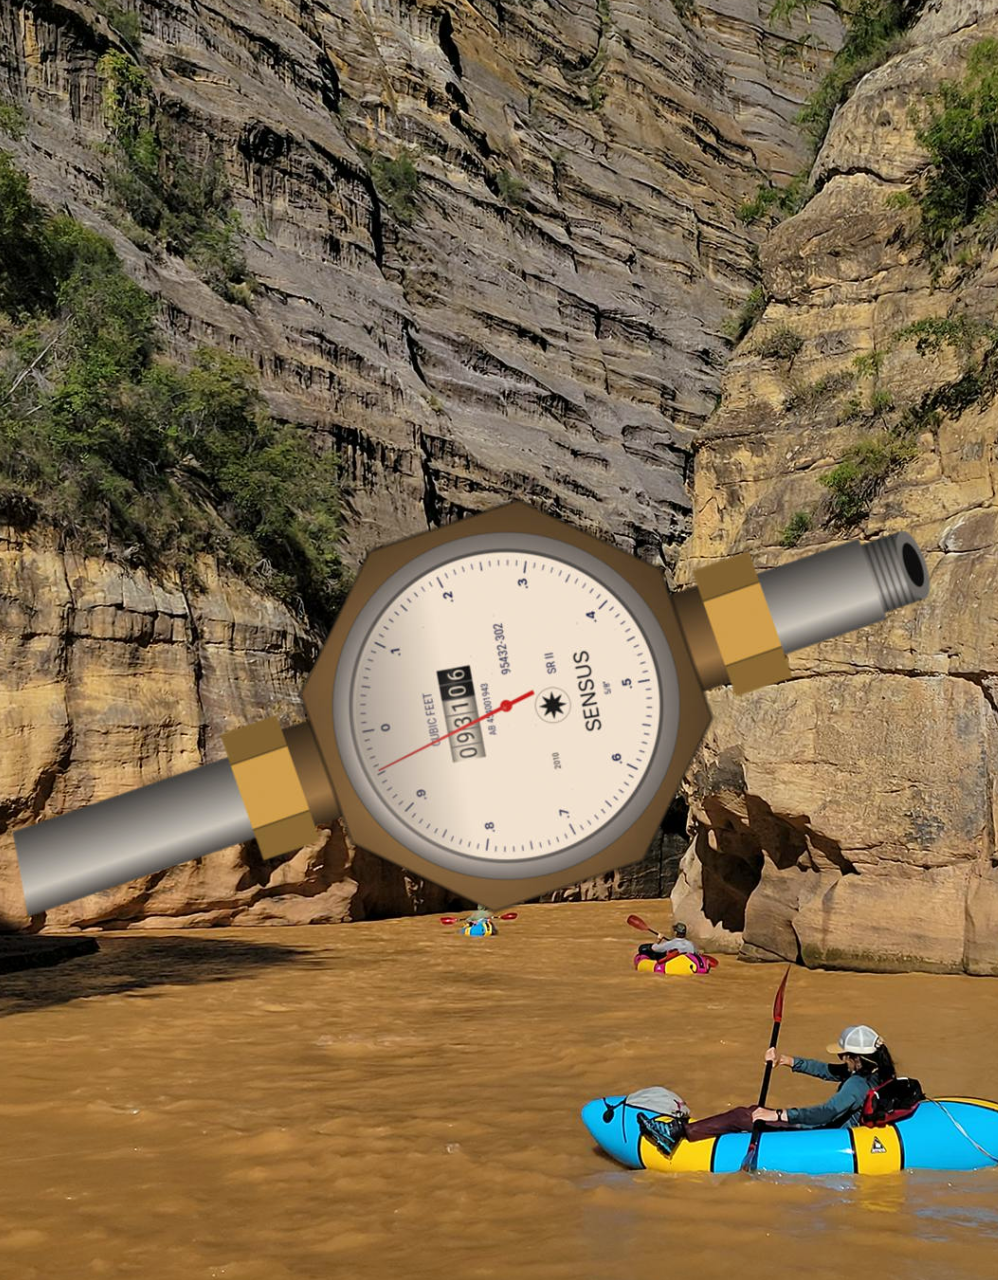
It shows 93105.95 ft³
